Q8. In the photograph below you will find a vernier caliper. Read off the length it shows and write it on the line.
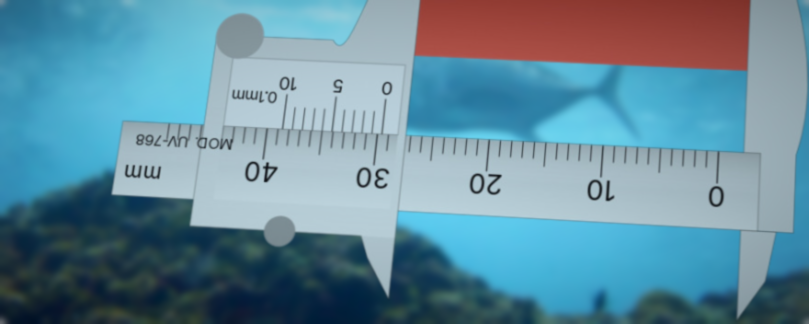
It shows 29.6 mm
